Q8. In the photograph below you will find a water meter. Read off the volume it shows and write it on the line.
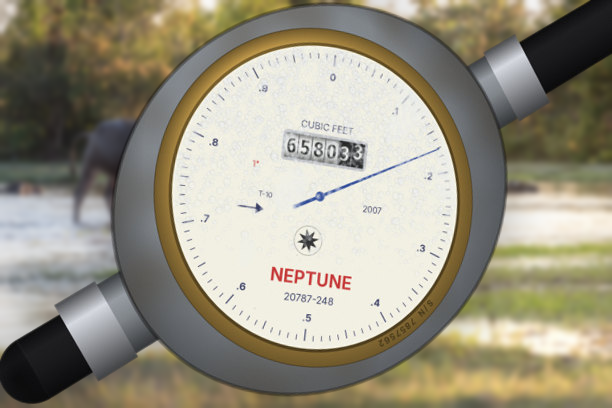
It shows 658033.17 ft³
